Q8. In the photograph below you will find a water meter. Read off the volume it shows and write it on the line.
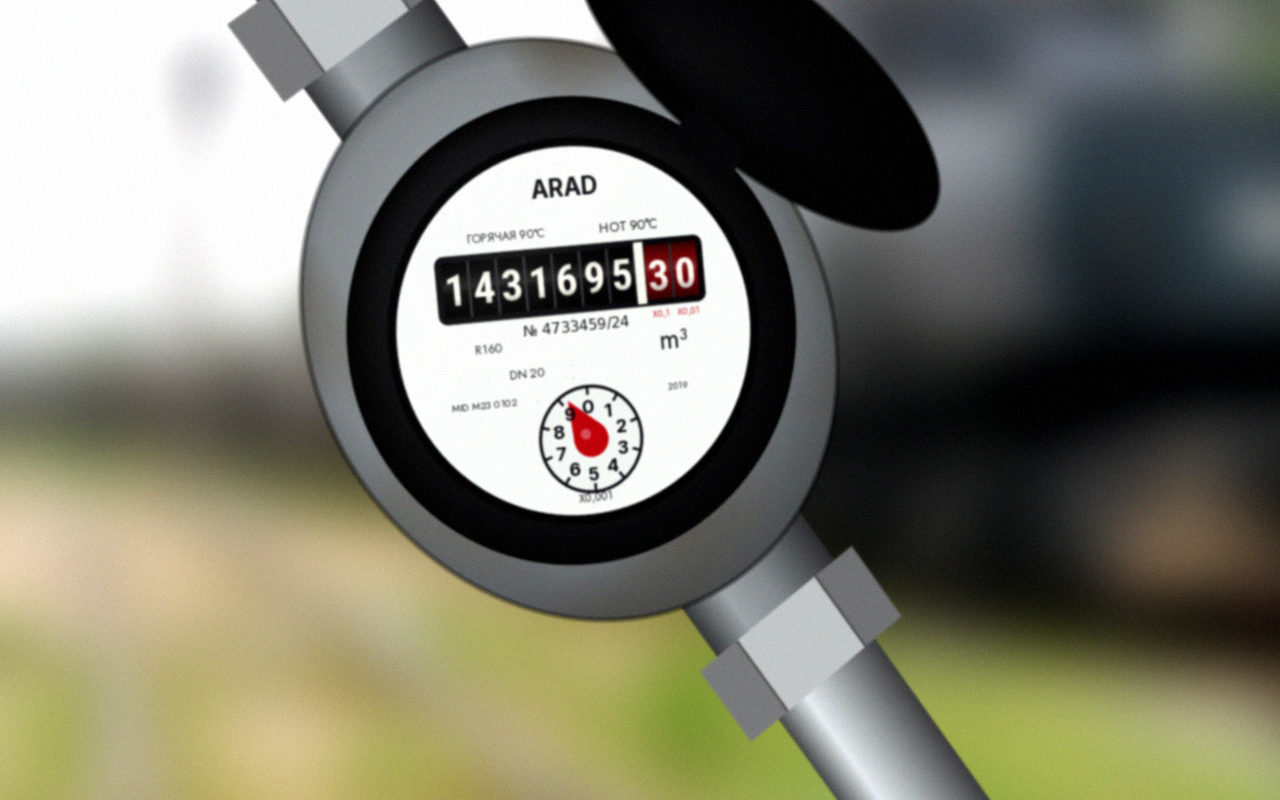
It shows 1431695.299 m³
